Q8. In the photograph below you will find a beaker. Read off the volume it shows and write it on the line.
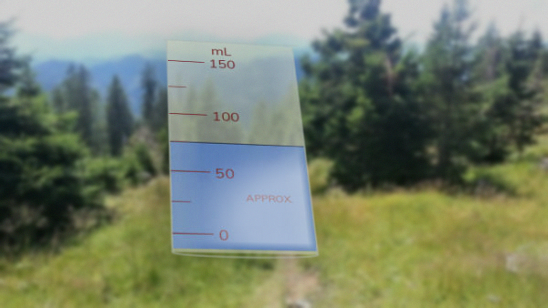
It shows 75 mL
